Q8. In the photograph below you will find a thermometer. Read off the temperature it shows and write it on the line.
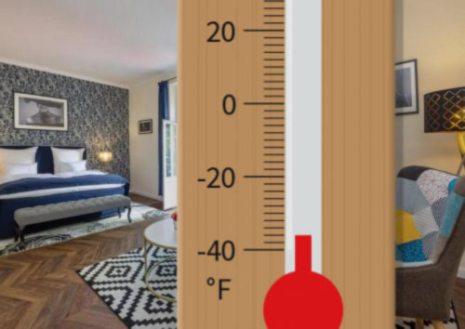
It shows -36 °F
